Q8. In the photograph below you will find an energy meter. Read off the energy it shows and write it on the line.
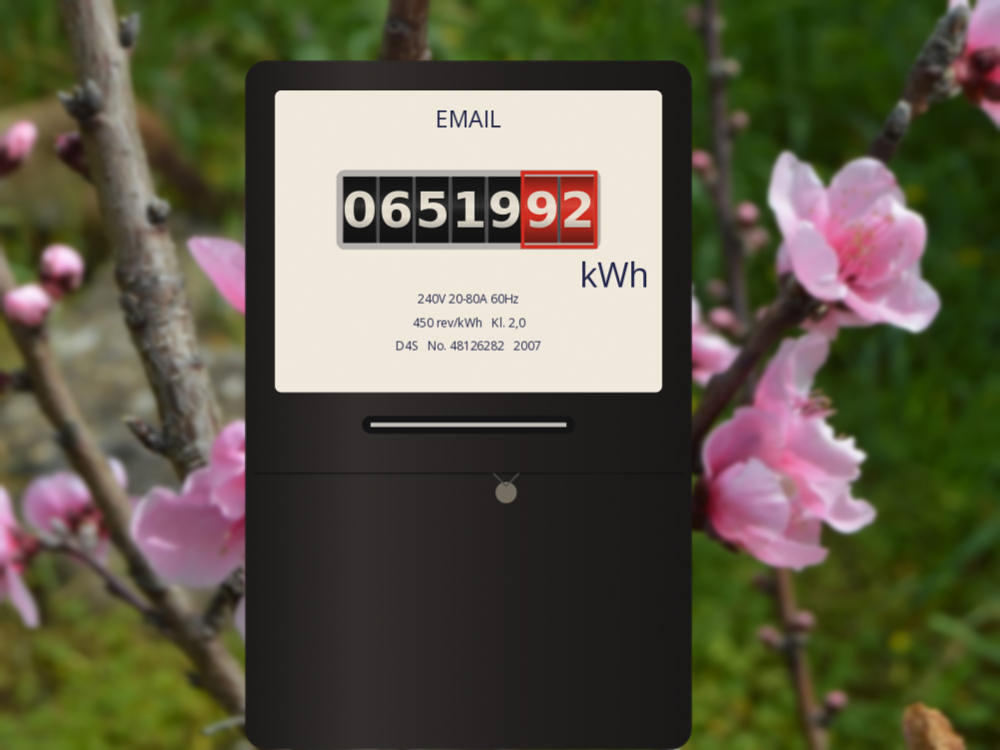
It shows 6519.92 kWh
